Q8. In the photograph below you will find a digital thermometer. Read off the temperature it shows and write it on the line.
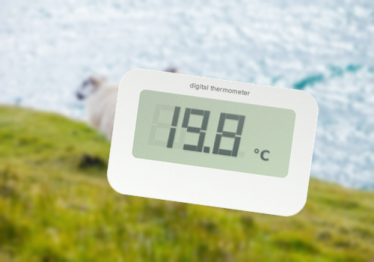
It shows 19.8 °C
